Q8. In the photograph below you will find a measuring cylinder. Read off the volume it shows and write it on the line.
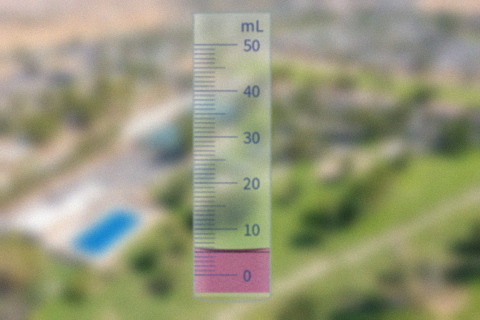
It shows 5 mL
